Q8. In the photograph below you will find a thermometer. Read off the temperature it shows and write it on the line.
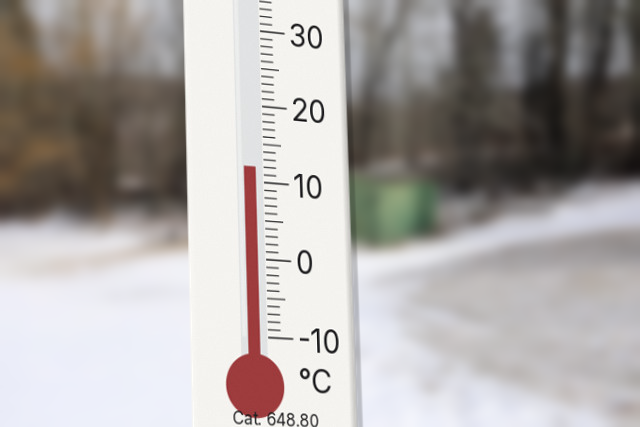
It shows 12 °C
